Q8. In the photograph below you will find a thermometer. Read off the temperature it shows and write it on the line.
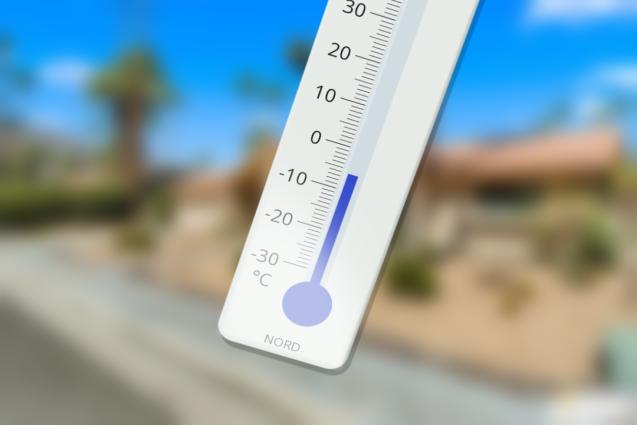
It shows -6 °C
